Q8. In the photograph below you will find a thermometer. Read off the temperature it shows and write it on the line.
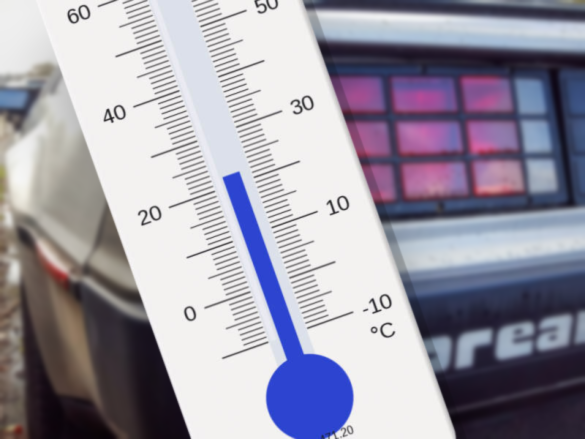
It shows 22 °C
